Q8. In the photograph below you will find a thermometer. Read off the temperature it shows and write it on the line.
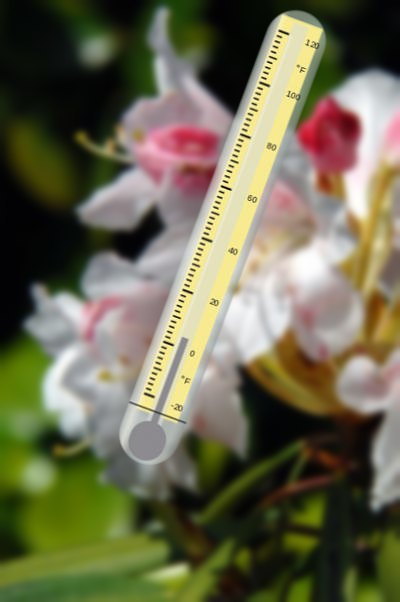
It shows 4 °F
